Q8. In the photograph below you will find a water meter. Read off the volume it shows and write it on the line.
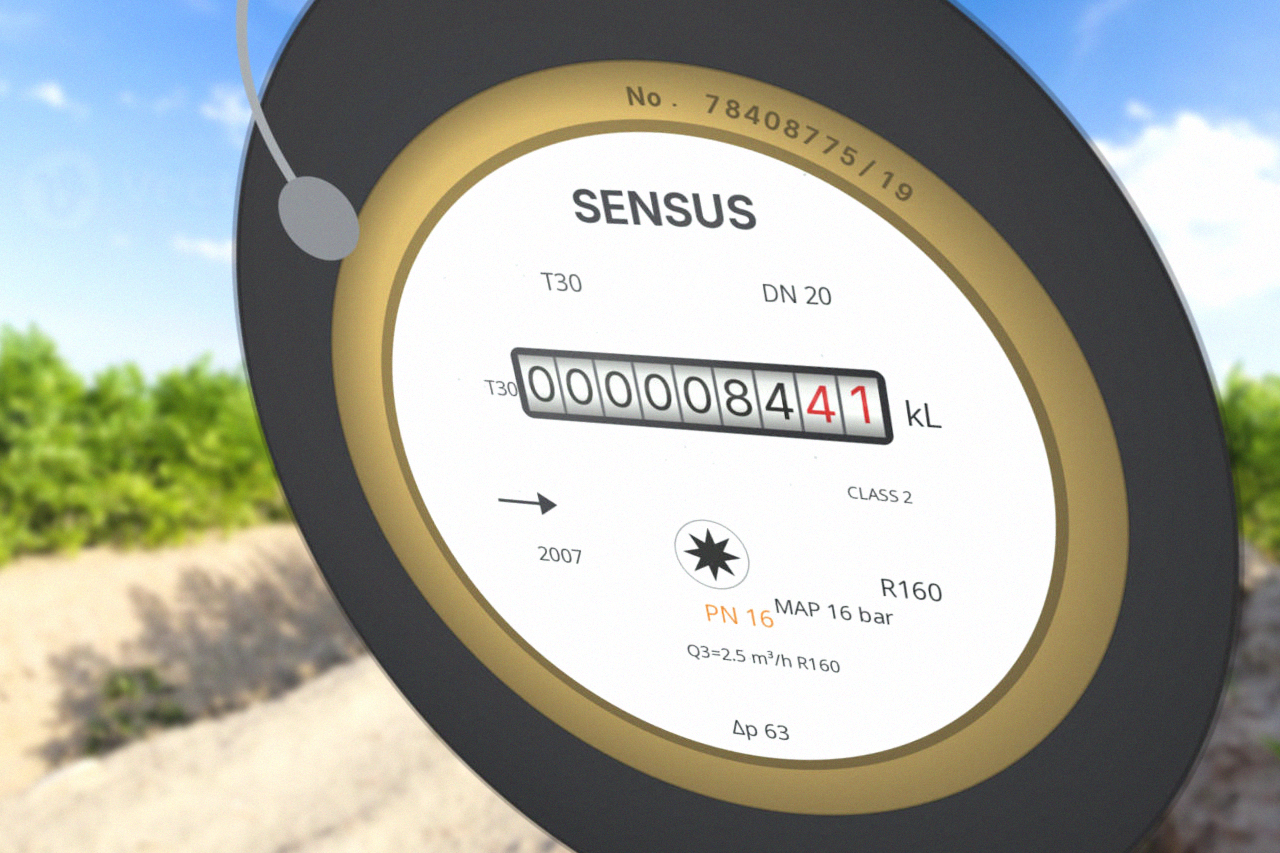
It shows 84.41 kL
